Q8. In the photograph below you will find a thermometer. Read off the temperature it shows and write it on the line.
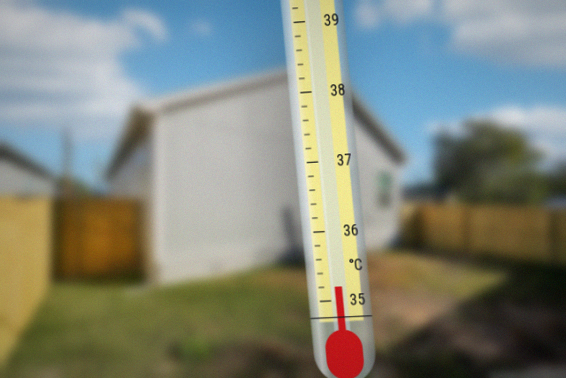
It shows 35.2 °C
